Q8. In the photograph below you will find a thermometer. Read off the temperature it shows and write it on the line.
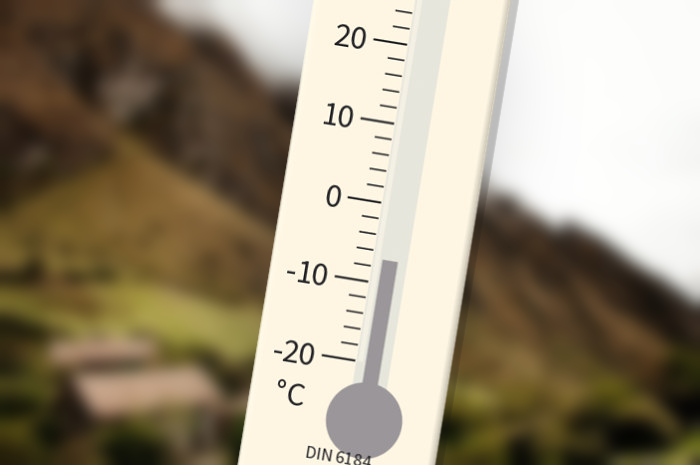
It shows -7 °C
